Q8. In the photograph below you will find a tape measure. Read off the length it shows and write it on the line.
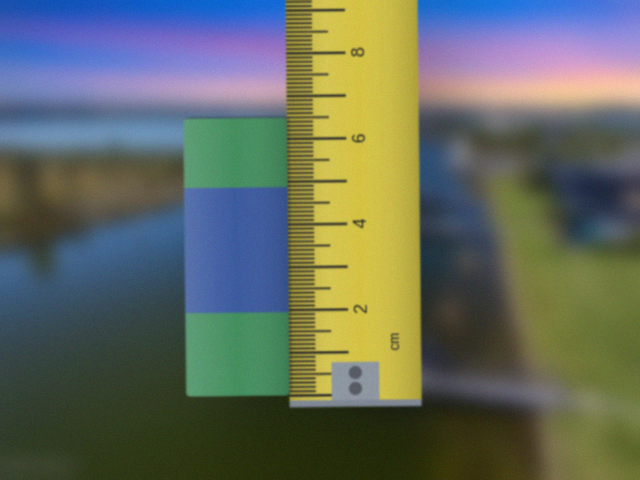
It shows 6.5 cm
